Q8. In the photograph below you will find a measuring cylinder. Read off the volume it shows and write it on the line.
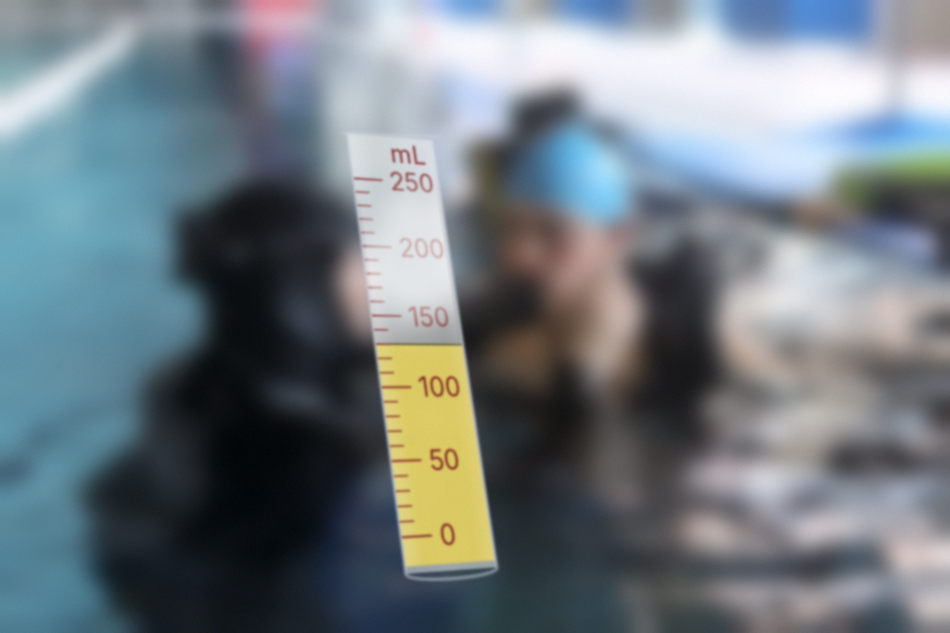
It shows 130 mL
